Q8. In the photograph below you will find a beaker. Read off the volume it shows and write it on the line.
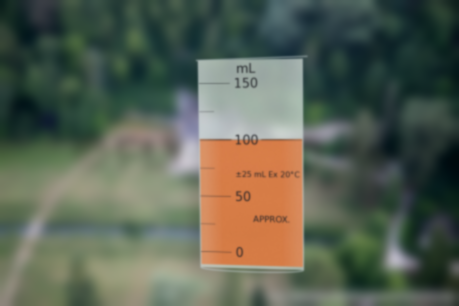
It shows 100 mL
